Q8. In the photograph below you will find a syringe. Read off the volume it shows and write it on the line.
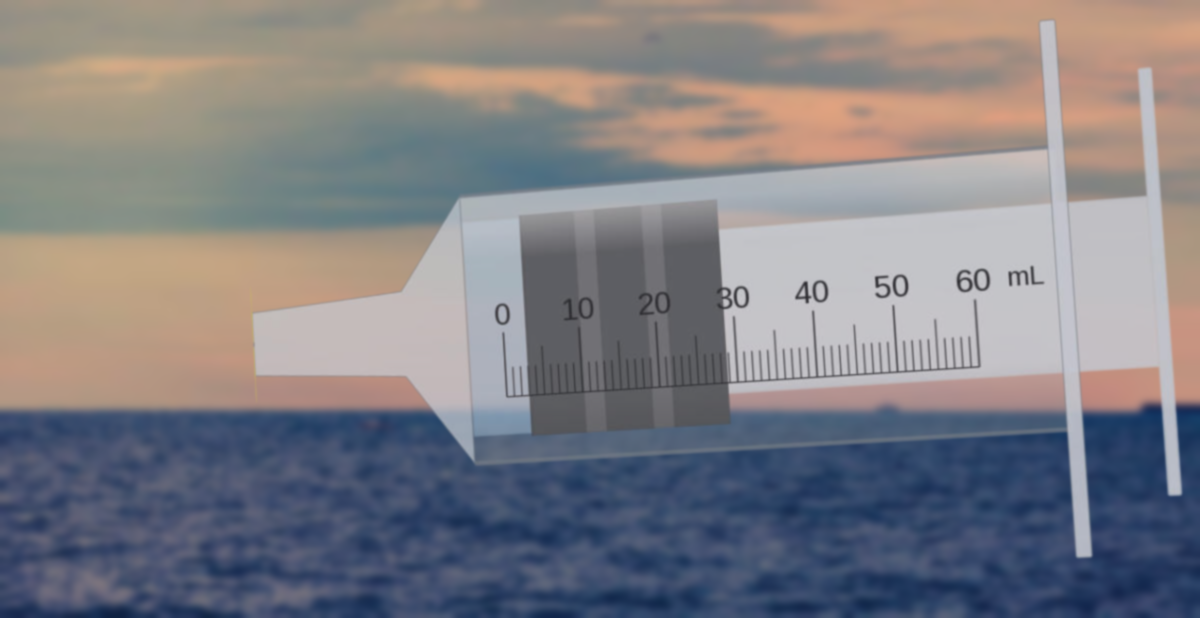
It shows 3 mL
